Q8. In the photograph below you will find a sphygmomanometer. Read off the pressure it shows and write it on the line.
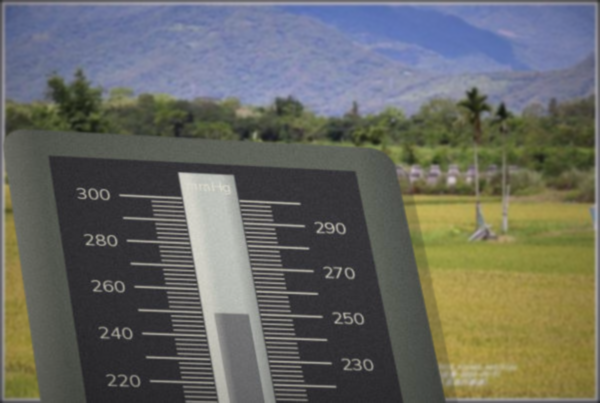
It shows 250 mmHg
